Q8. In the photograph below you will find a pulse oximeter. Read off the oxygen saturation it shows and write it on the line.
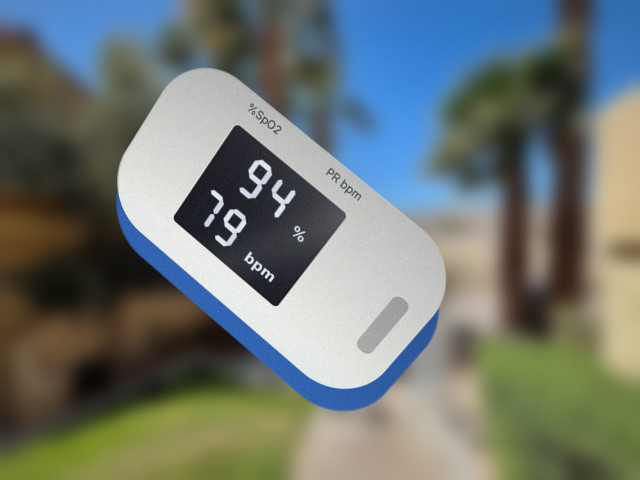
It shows 94 %
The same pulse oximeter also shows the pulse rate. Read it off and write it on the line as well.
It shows 79 bpm
